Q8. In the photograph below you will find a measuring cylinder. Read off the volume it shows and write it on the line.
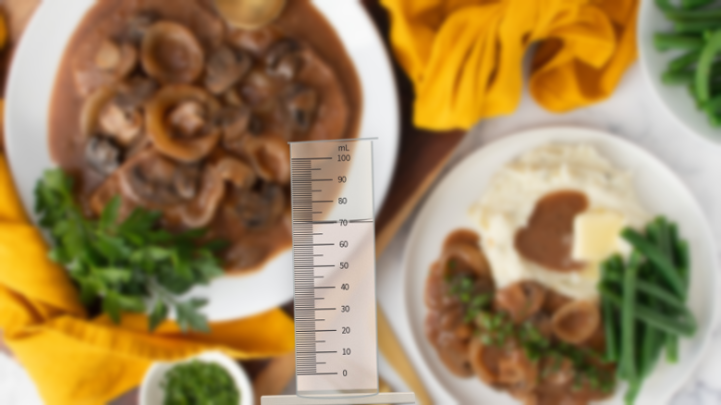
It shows 70 mL
